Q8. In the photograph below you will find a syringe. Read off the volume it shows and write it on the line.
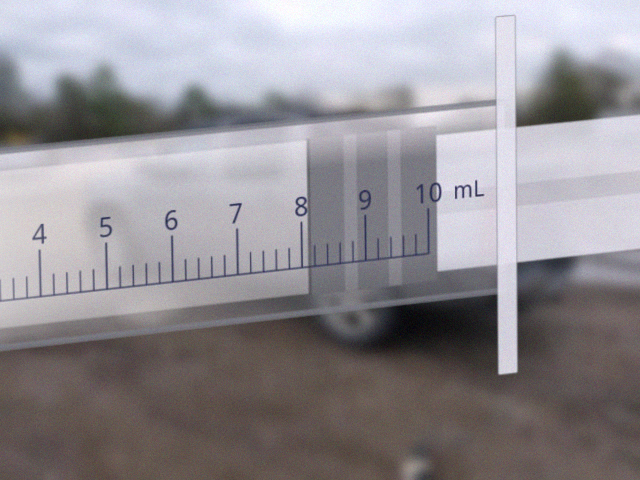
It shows 8.1 mL
